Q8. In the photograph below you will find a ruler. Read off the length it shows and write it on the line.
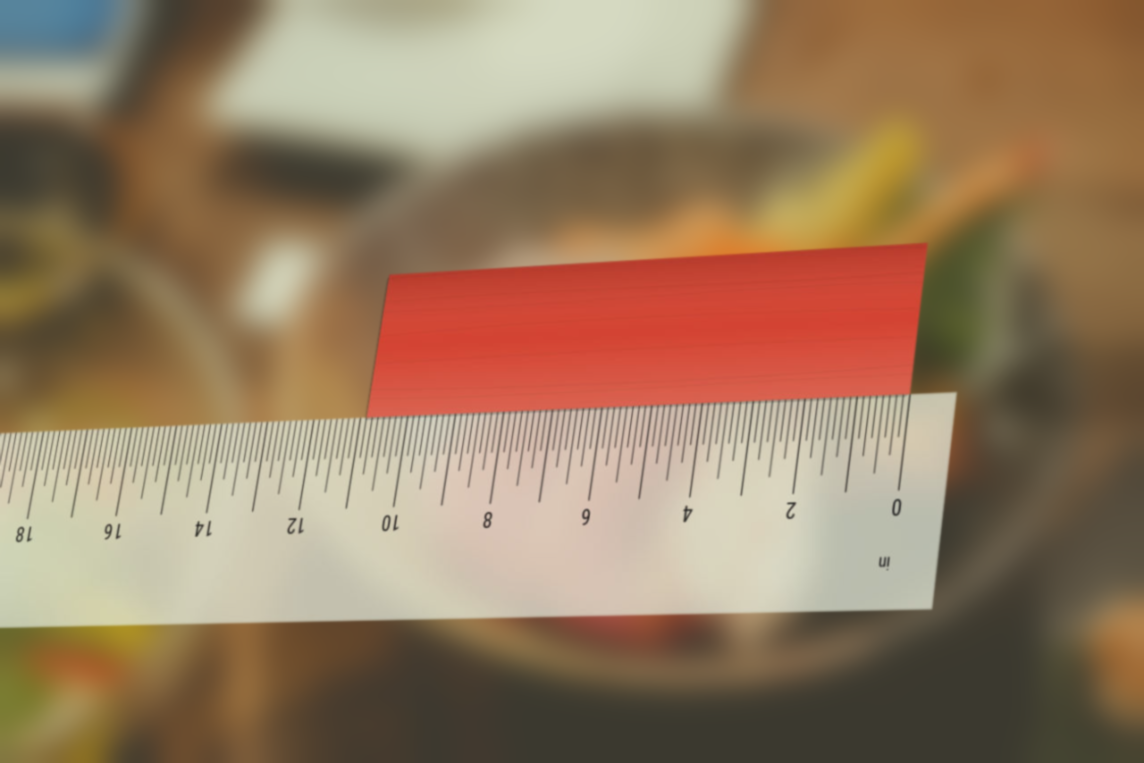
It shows 10.875 in
